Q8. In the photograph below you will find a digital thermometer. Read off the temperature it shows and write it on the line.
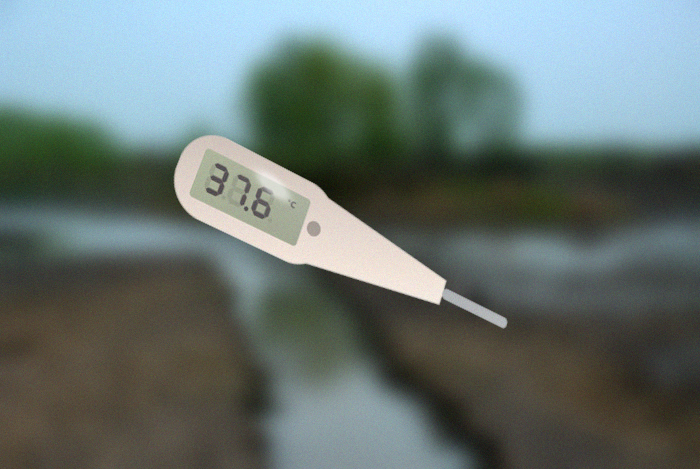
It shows 37.6 °C
